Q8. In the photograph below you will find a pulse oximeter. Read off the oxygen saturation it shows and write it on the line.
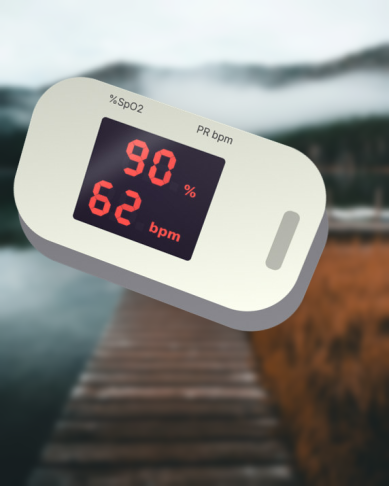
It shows 90 %
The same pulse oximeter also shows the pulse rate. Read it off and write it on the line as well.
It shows 62 bpm
